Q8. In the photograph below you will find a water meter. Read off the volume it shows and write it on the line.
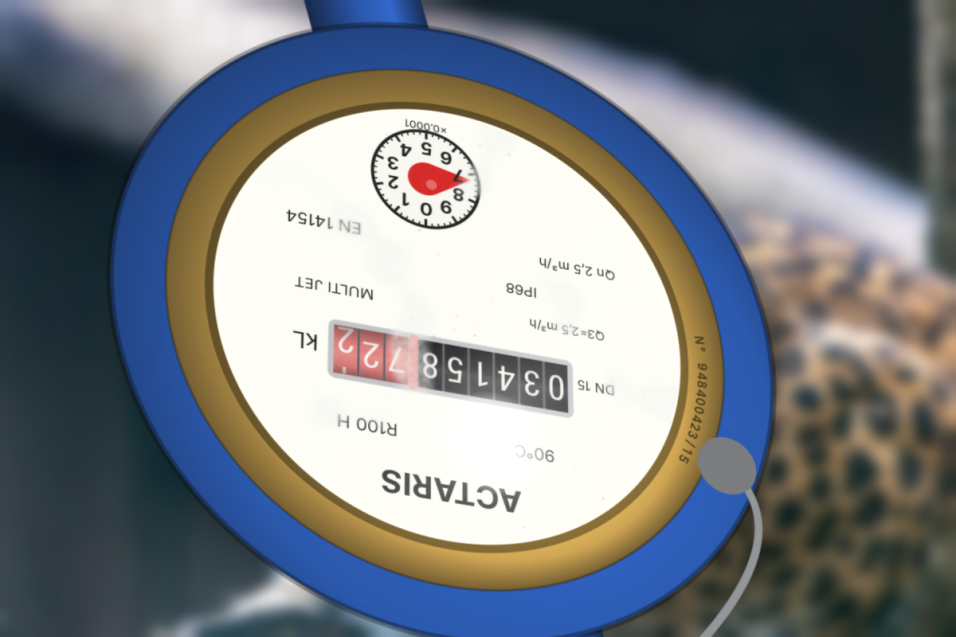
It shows 34158.7217 kL
